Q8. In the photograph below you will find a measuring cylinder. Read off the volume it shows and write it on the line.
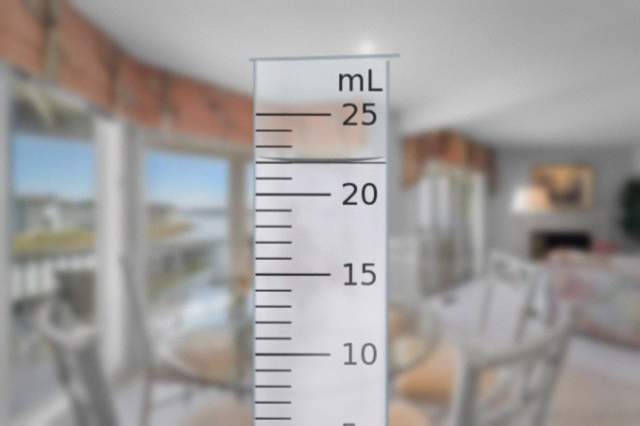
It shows 22 mL
